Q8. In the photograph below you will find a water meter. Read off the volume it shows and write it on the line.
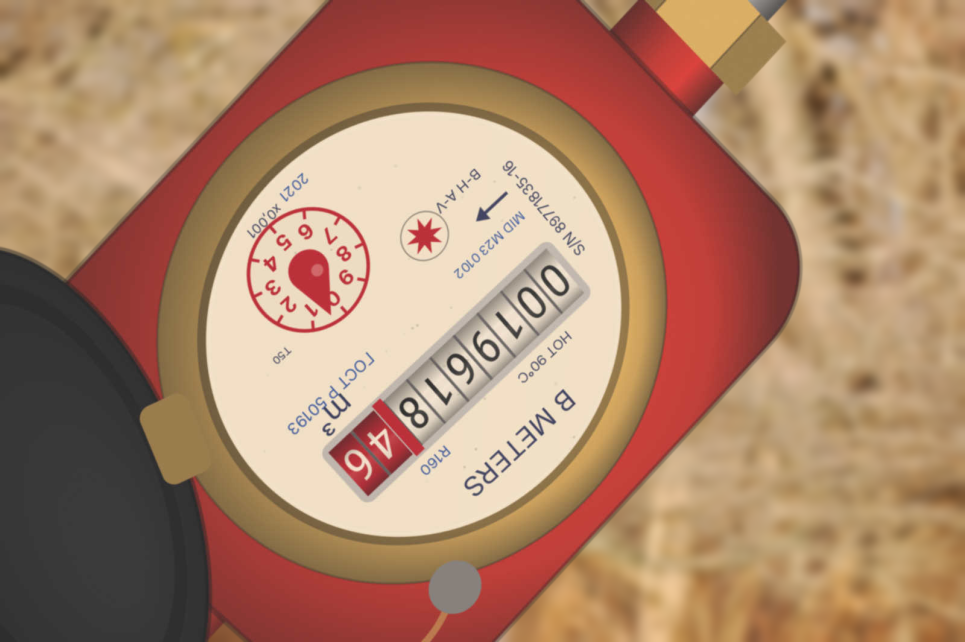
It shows 19618.460 m³
